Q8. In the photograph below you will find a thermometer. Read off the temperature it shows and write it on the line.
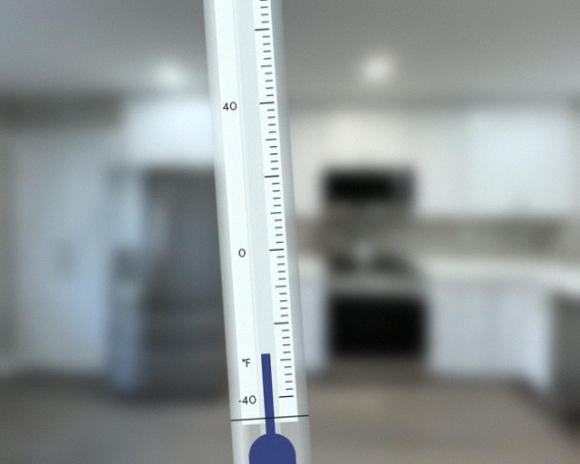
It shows -28 °F
